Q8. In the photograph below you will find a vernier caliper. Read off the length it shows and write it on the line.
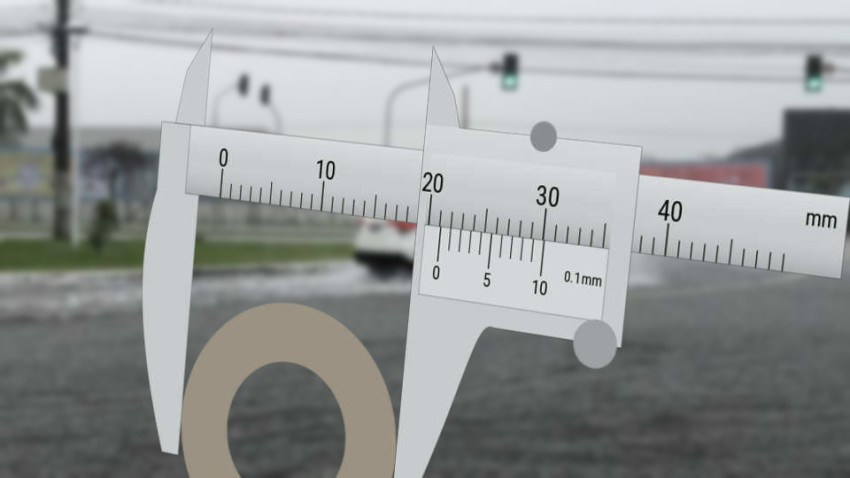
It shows 21.1 mm
